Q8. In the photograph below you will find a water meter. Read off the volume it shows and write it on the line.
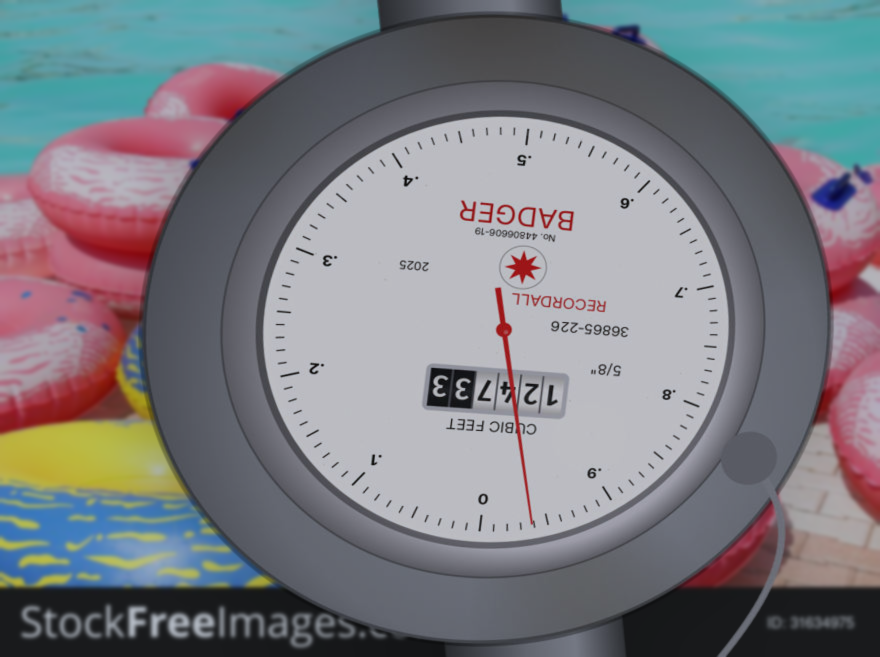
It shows 124732.96 ft³
